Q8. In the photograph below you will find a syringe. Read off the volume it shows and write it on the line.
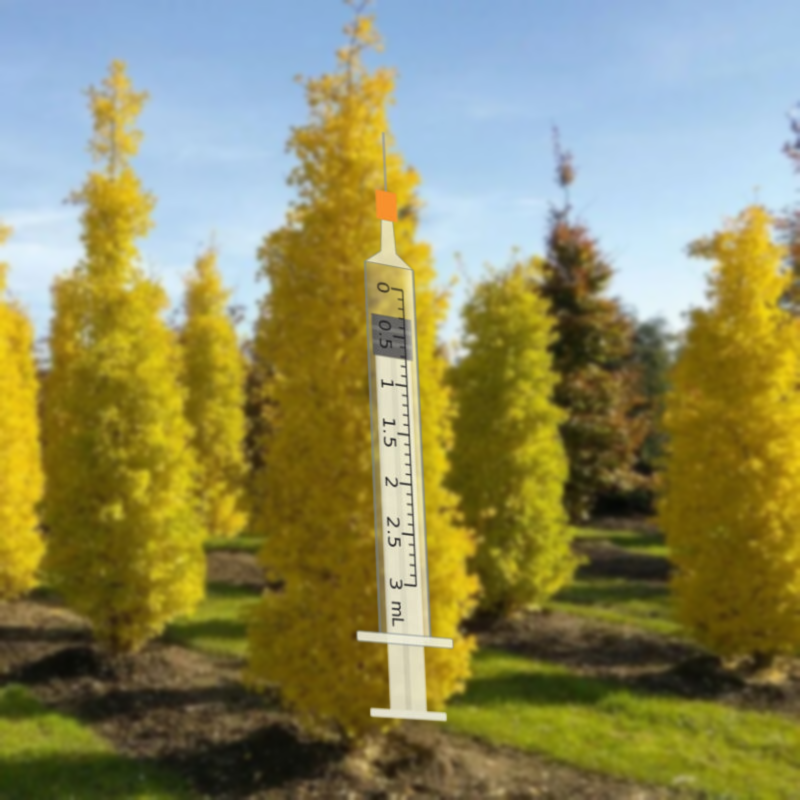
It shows 0.3 mL
